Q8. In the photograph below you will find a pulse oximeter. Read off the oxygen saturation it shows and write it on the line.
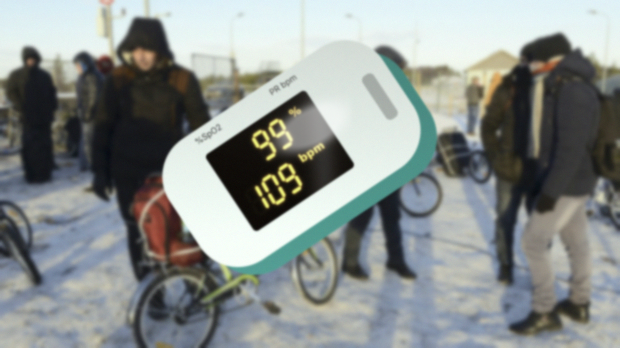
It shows 99 %
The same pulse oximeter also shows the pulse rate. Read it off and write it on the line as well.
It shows 109 bpm
